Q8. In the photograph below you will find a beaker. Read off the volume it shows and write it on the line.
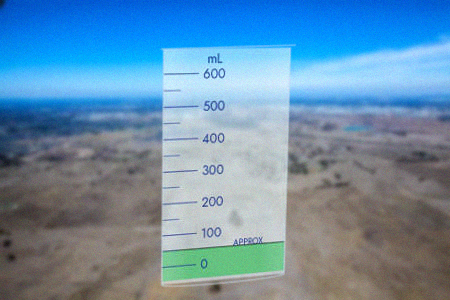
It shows 50 mL
